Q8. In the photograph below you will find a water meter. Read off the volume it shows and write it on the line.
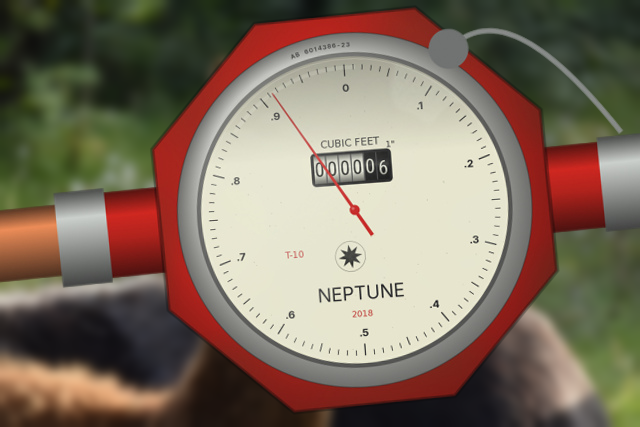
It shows 5.91 ft³
